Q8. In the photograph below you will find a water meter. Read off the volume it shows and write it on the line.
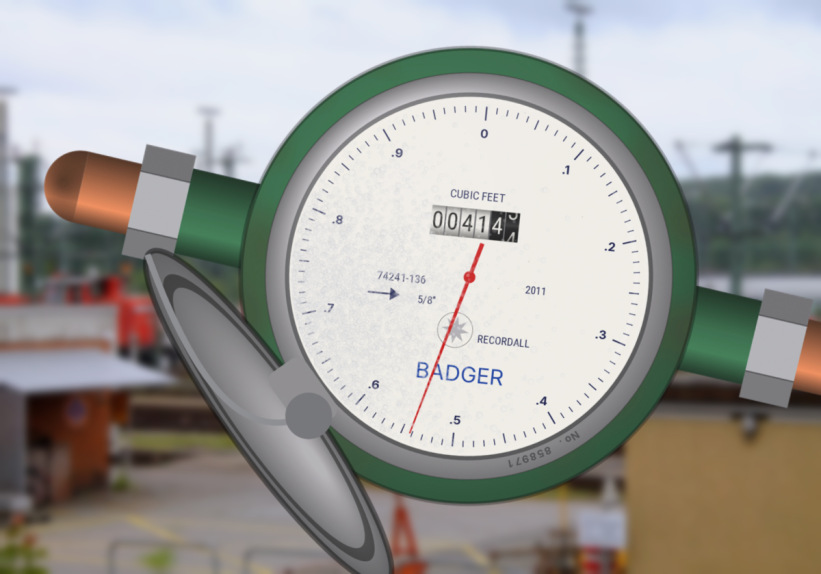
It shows 4143.54 ft³
